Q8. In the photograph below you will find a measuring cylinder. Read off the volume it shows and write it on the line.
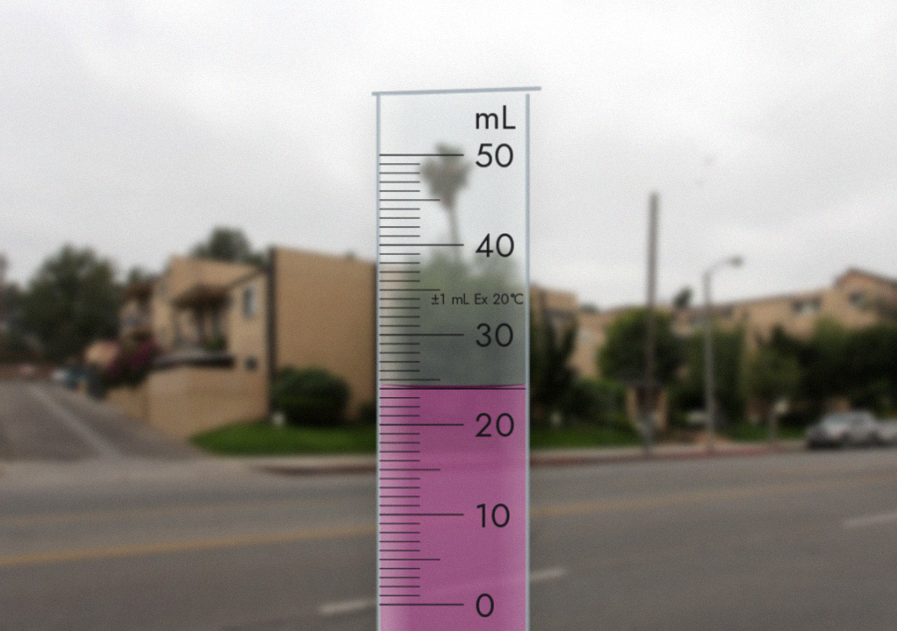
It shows 24 mL
